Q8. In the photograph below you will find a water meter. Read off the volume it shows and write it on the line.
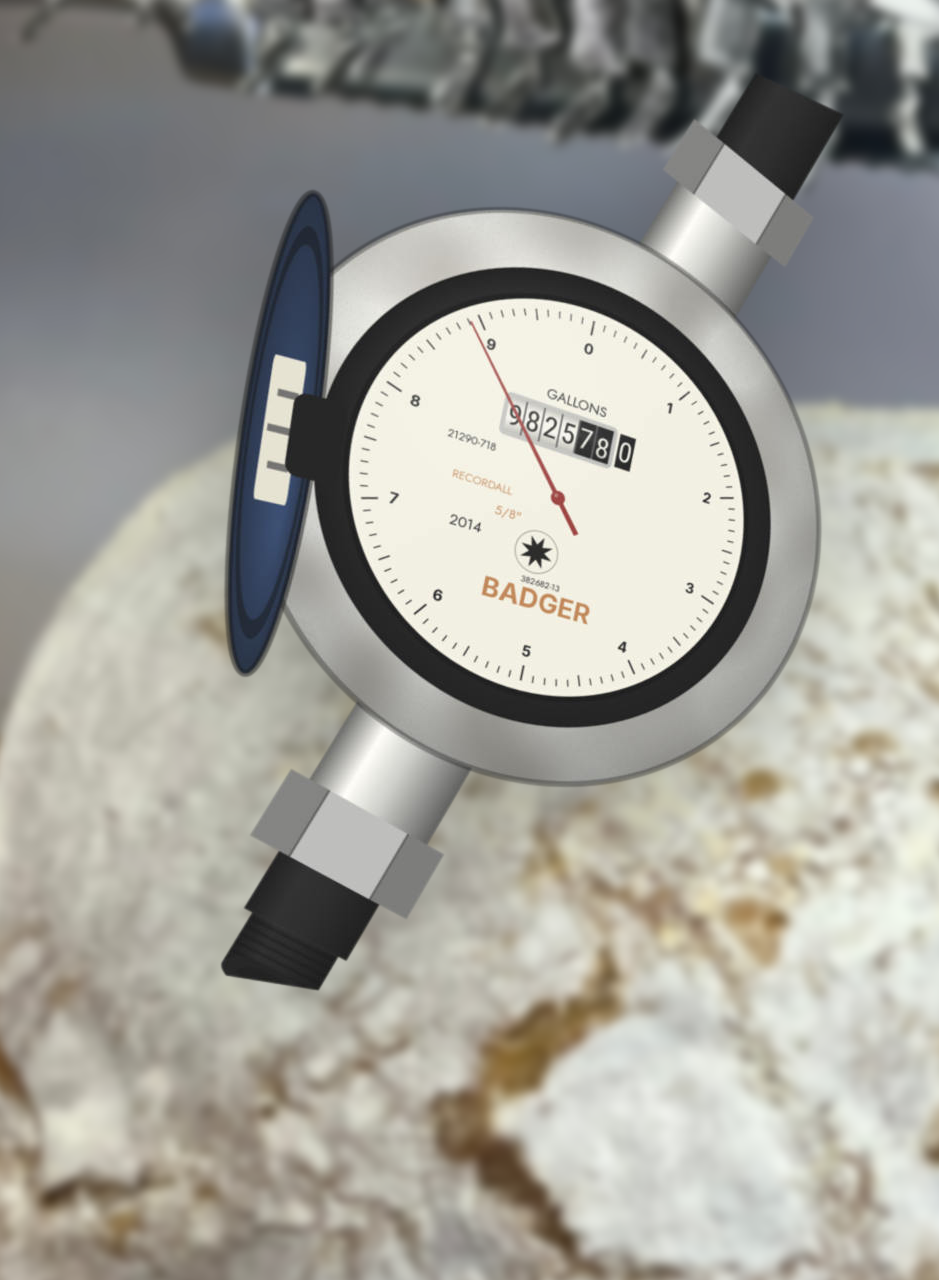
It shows 9825778.9 gal
